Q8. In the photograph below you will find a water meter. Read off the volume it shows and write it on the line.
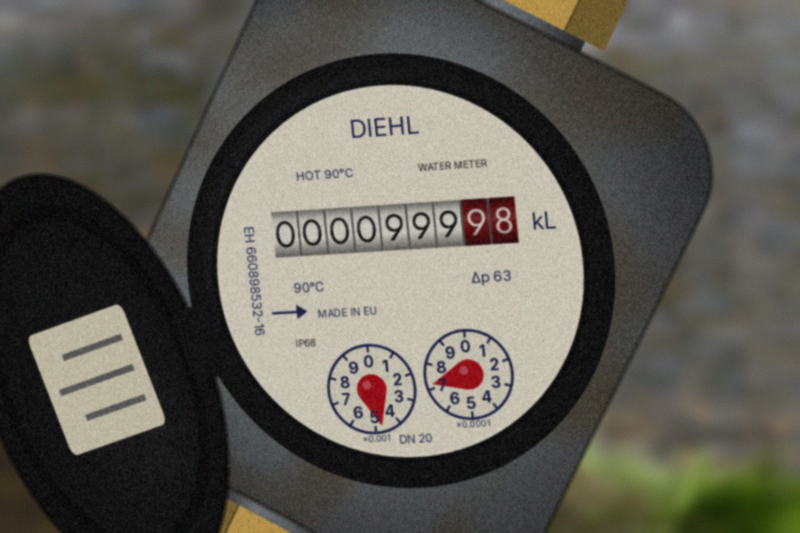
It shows 999.9847 kL
